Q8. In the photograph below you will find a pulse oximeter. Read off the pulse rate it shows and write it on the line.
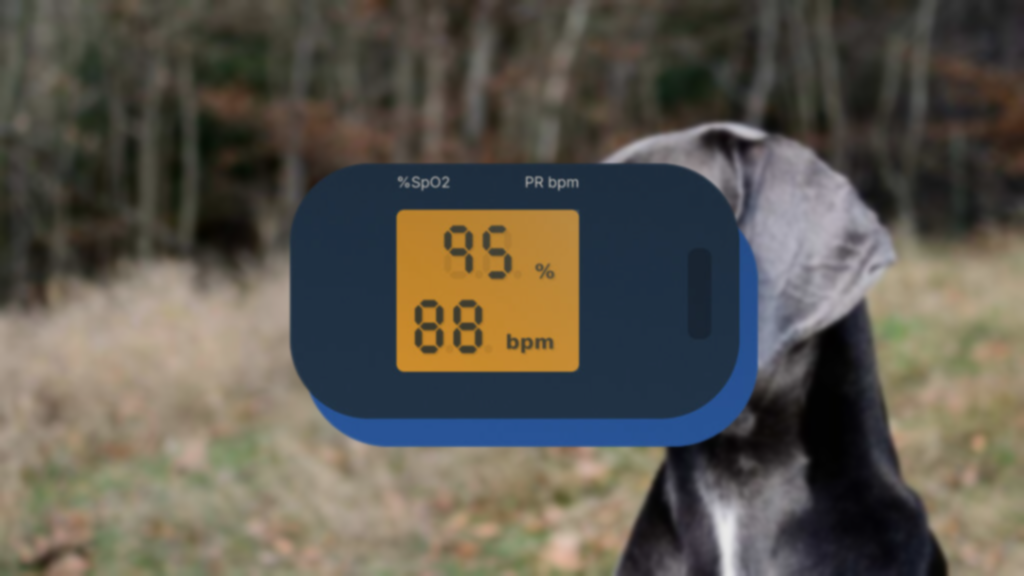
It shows 88 bpm
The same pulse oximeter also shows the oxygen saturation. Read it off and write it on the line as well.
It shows 95 %
